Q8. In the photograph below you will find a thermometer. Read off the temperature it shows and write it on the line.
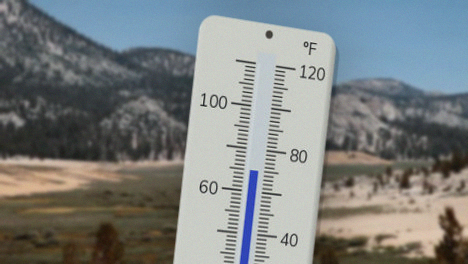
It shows 70 °F
